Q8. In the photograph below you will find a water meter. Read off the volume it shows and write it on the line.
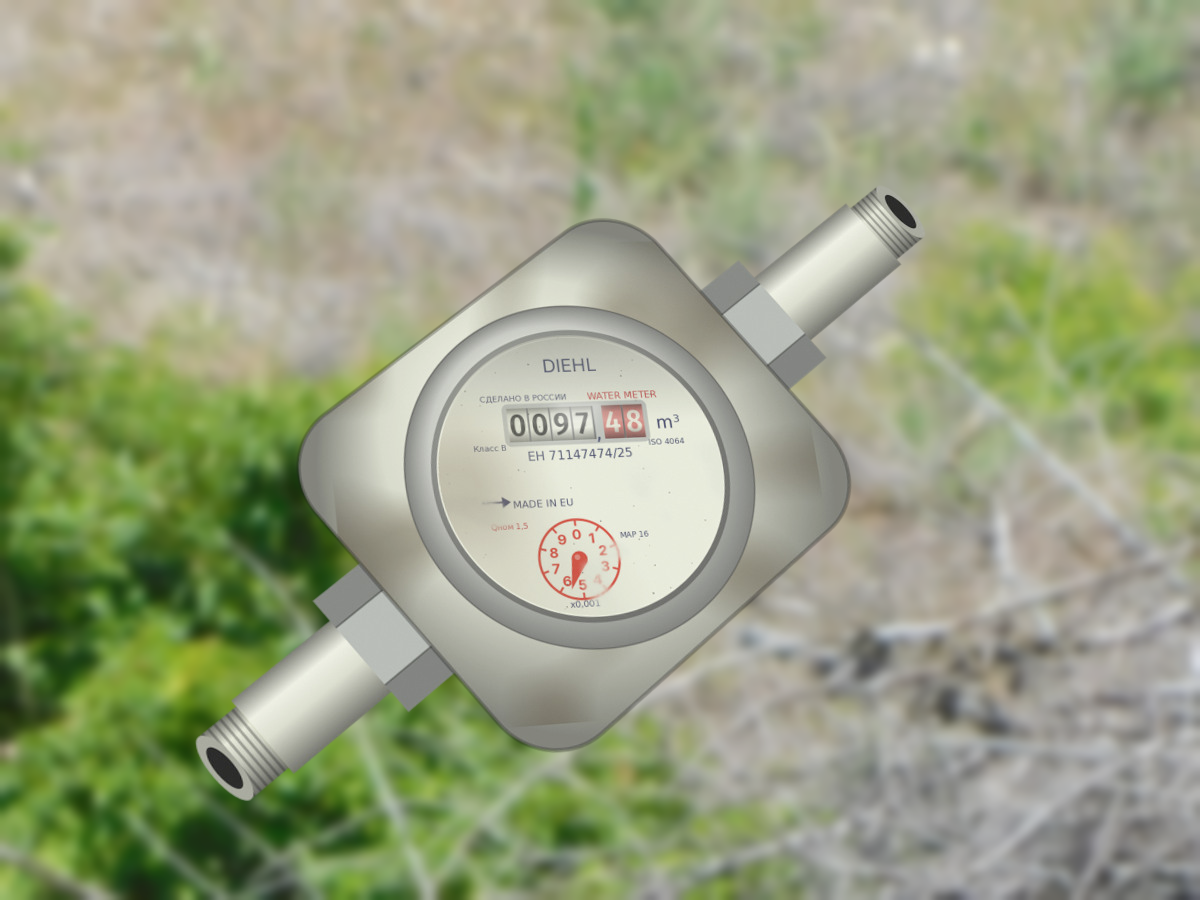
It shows 97.485 m³
